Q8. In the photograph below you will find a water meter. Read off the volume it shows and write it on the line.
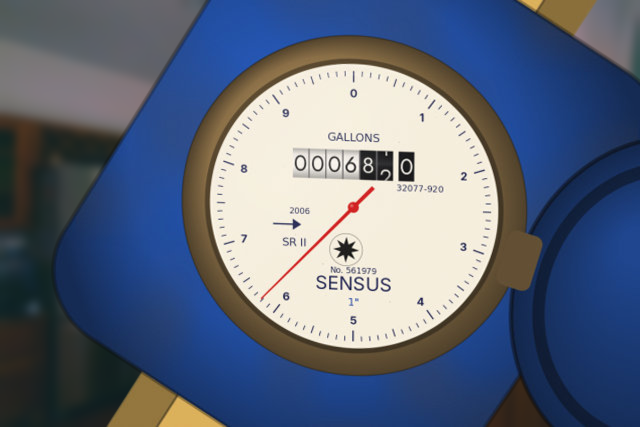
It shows 6816.2 gal
